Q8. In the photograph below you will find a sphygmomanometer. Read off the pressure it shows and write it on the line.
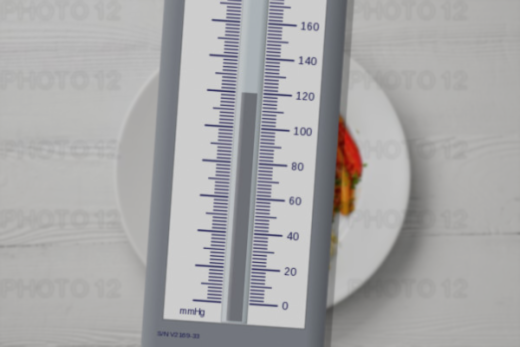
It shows 120 mmHg
